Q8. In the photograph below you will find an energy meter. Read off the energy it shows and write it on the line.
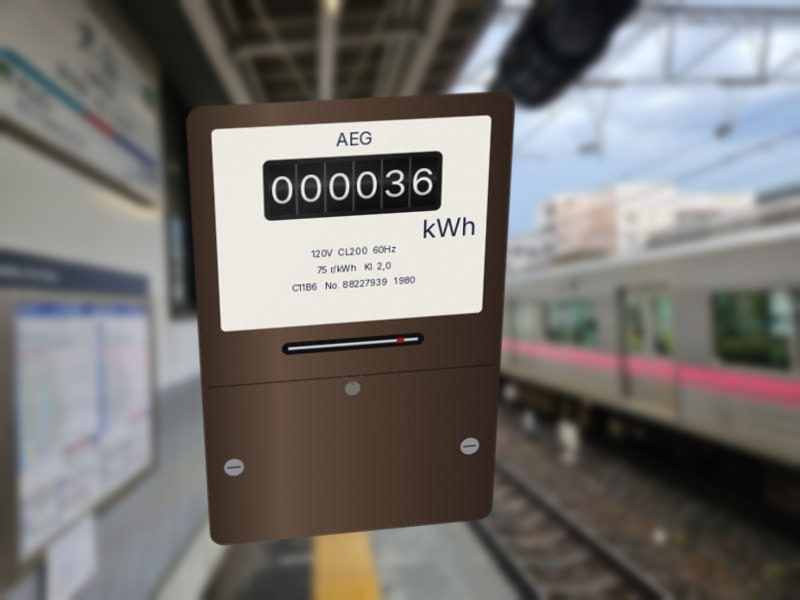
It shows 36 kWh
